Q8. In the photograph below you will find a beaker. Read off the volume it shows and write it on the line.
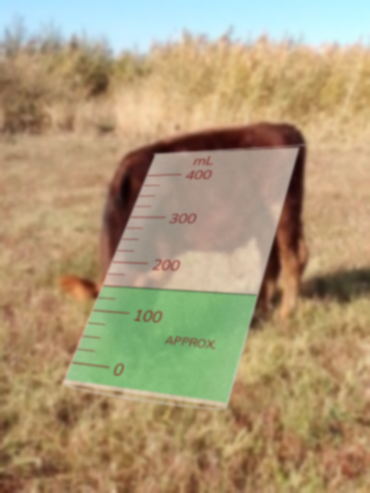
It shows 150 mL
